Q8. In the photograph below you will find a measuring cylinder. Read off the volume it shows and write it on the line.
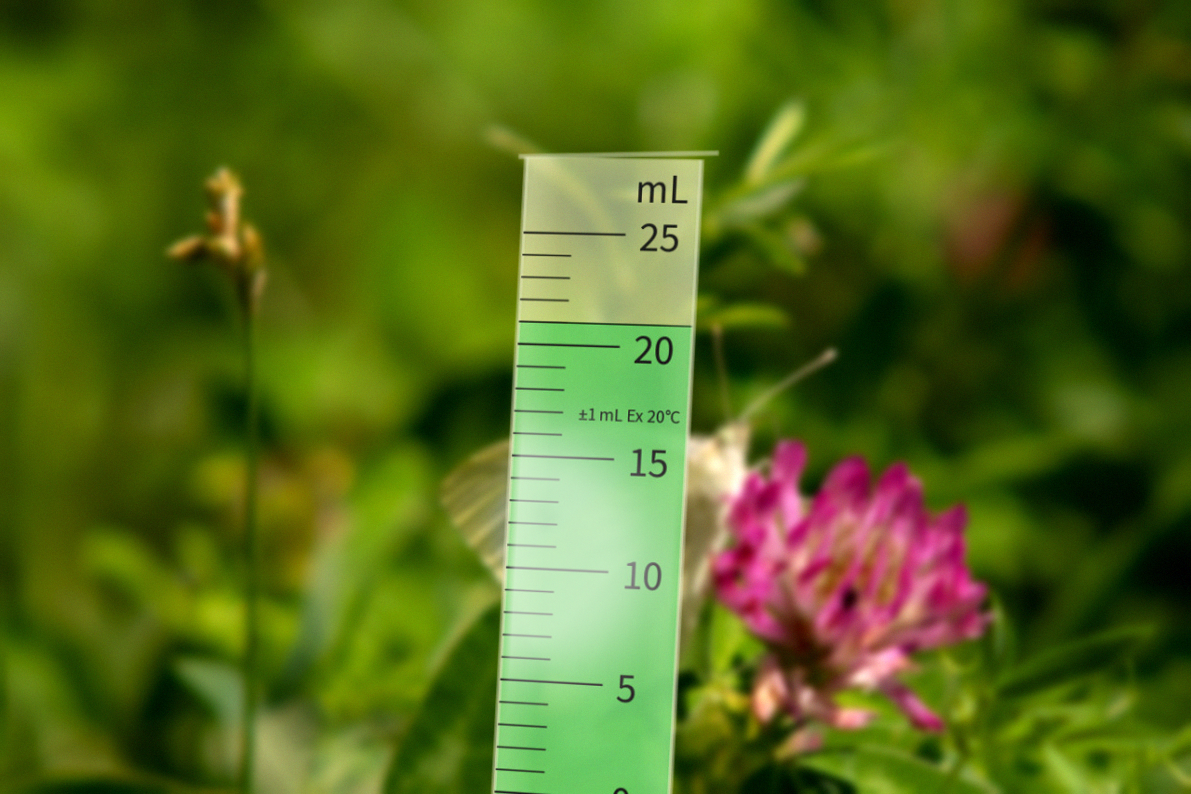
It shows 21 mL
